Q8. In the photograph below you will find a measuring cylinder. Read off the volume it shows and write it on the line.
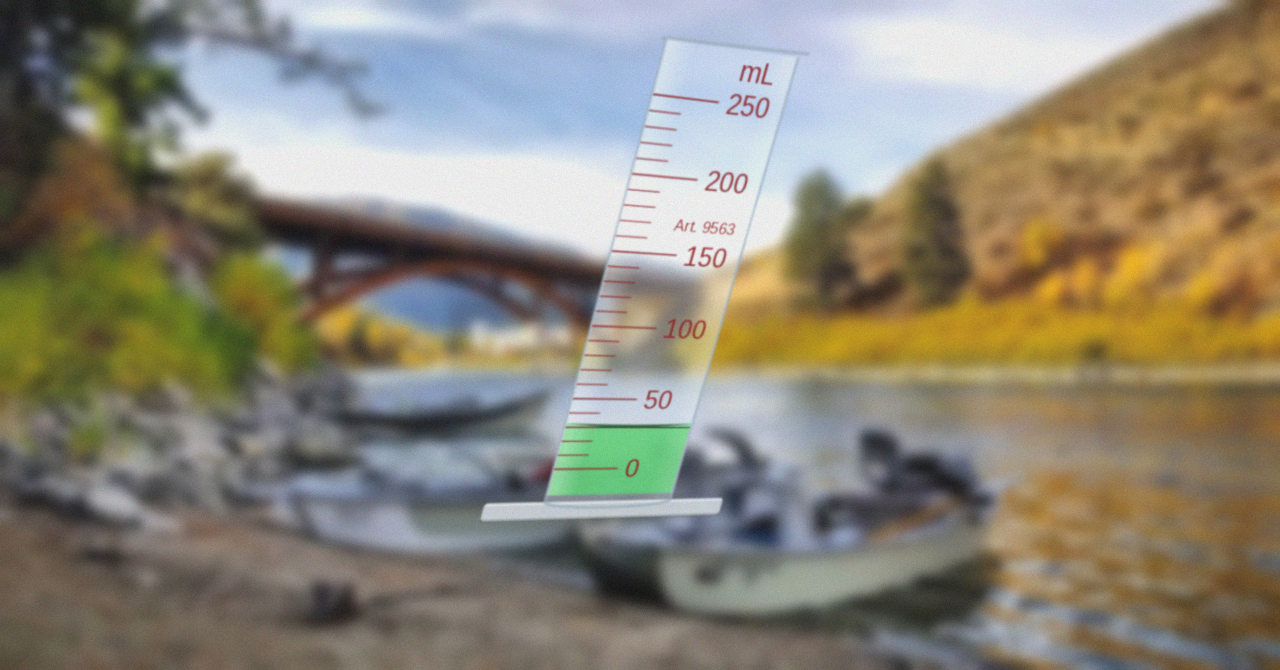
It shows 30 mL
